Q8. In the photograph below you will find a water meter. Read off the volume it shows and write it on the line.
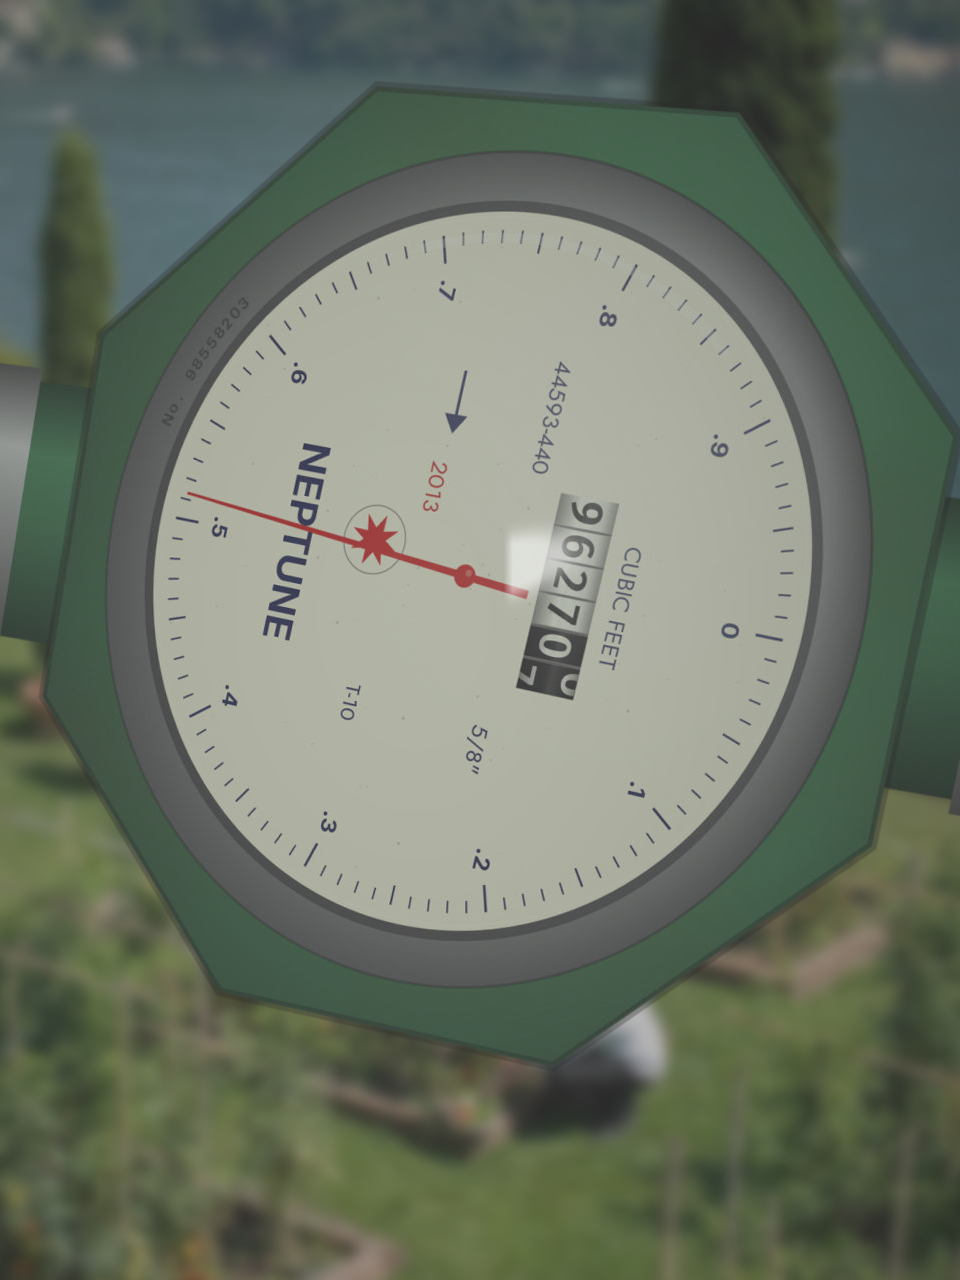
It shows 962706.51 ft³
